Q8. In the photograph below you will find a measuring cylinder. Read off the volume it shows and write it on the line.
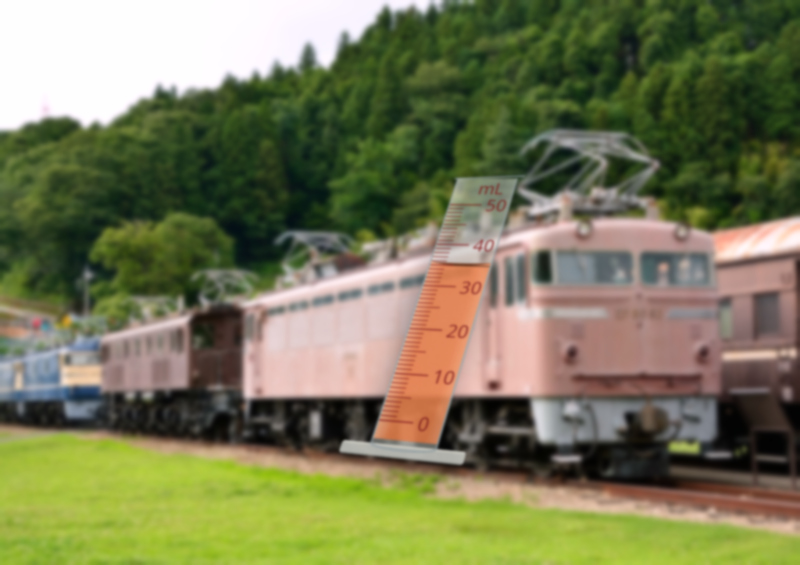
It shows 35 mL
